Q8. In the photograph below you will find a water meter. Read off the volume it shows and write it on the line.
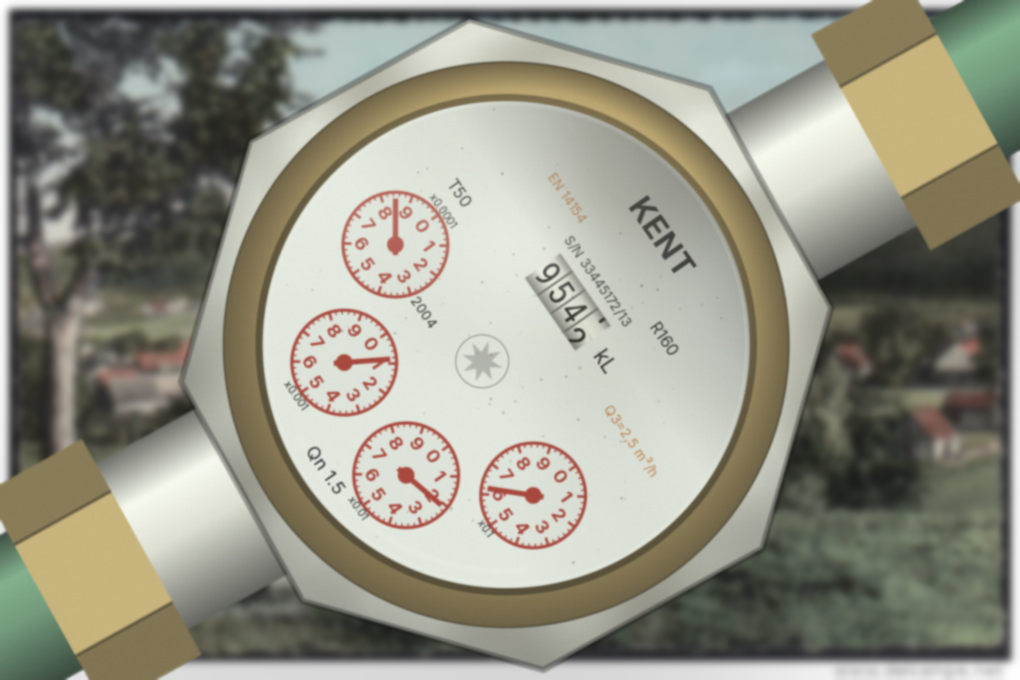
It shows 9541.6208 kL
